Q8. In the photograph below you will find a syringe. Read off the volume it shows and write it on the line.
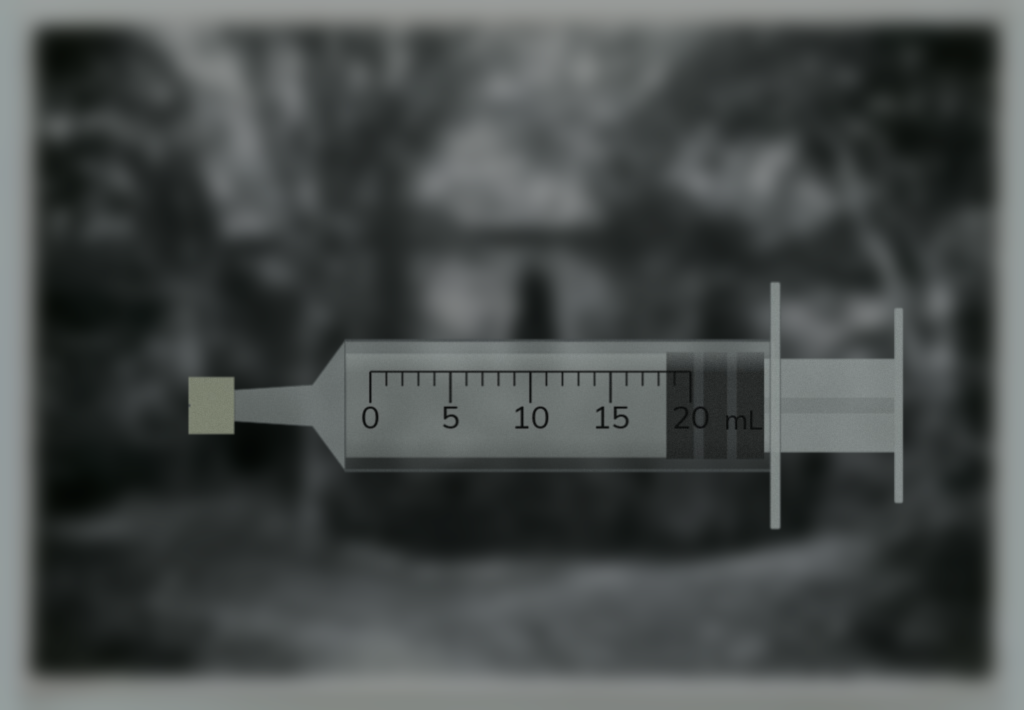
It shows 18.5 mL
